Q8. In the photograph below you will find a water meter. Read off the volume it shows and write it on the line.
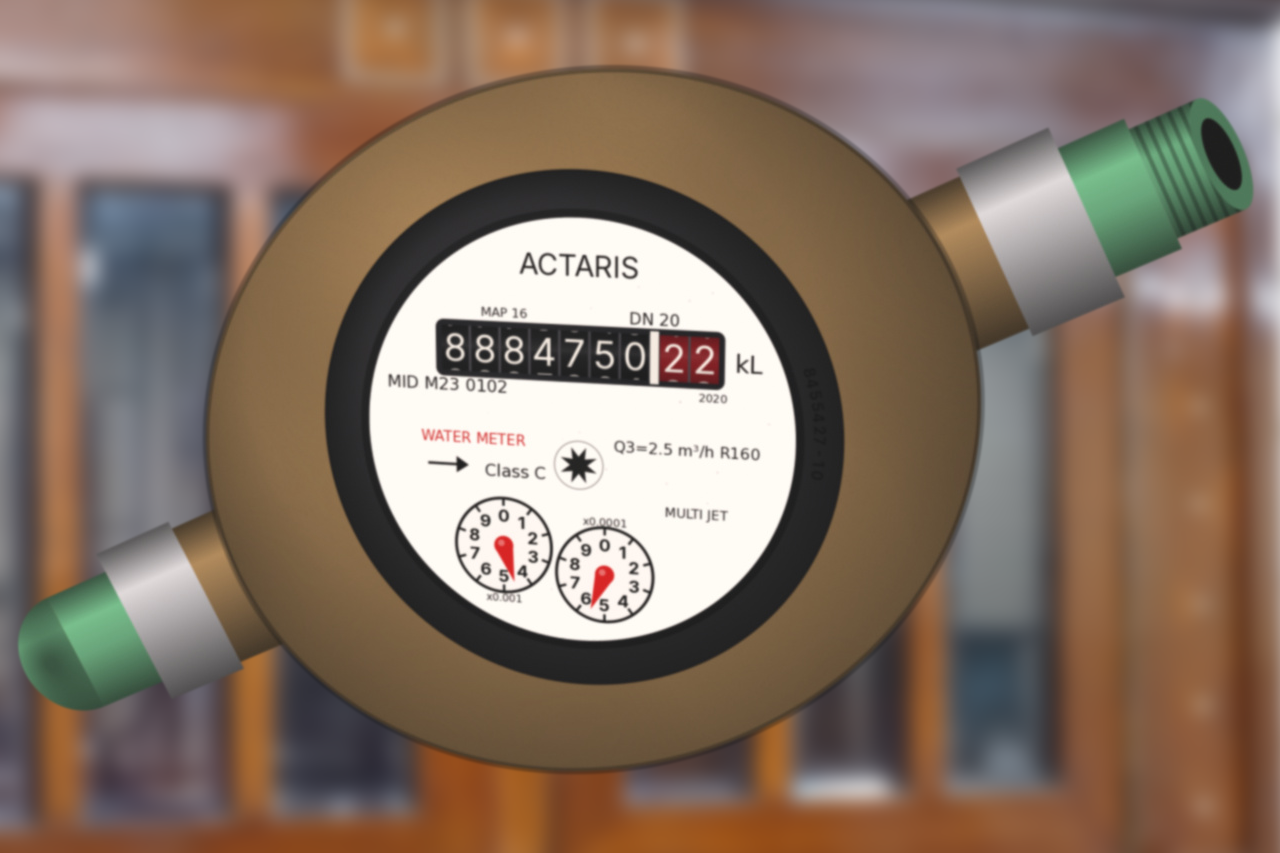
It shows 8884750.2245 kL
